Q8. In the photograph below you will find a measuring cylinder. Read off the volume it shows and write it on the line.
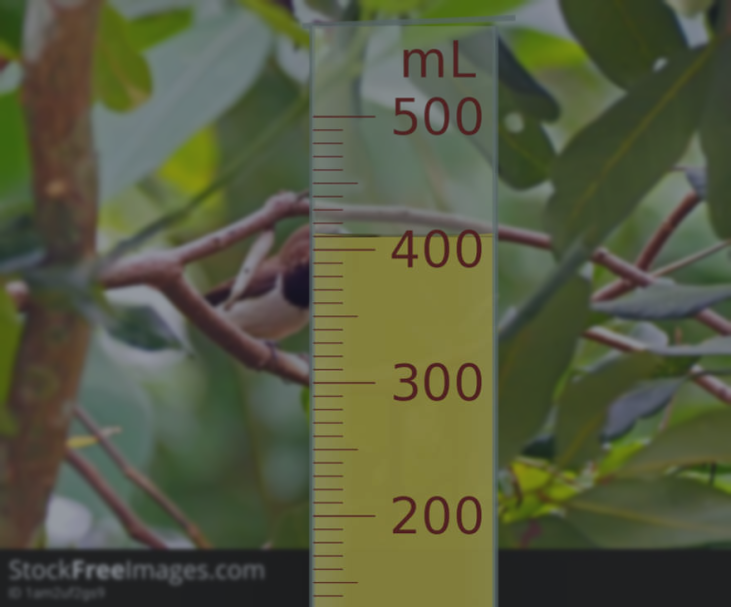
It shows 410 mL
